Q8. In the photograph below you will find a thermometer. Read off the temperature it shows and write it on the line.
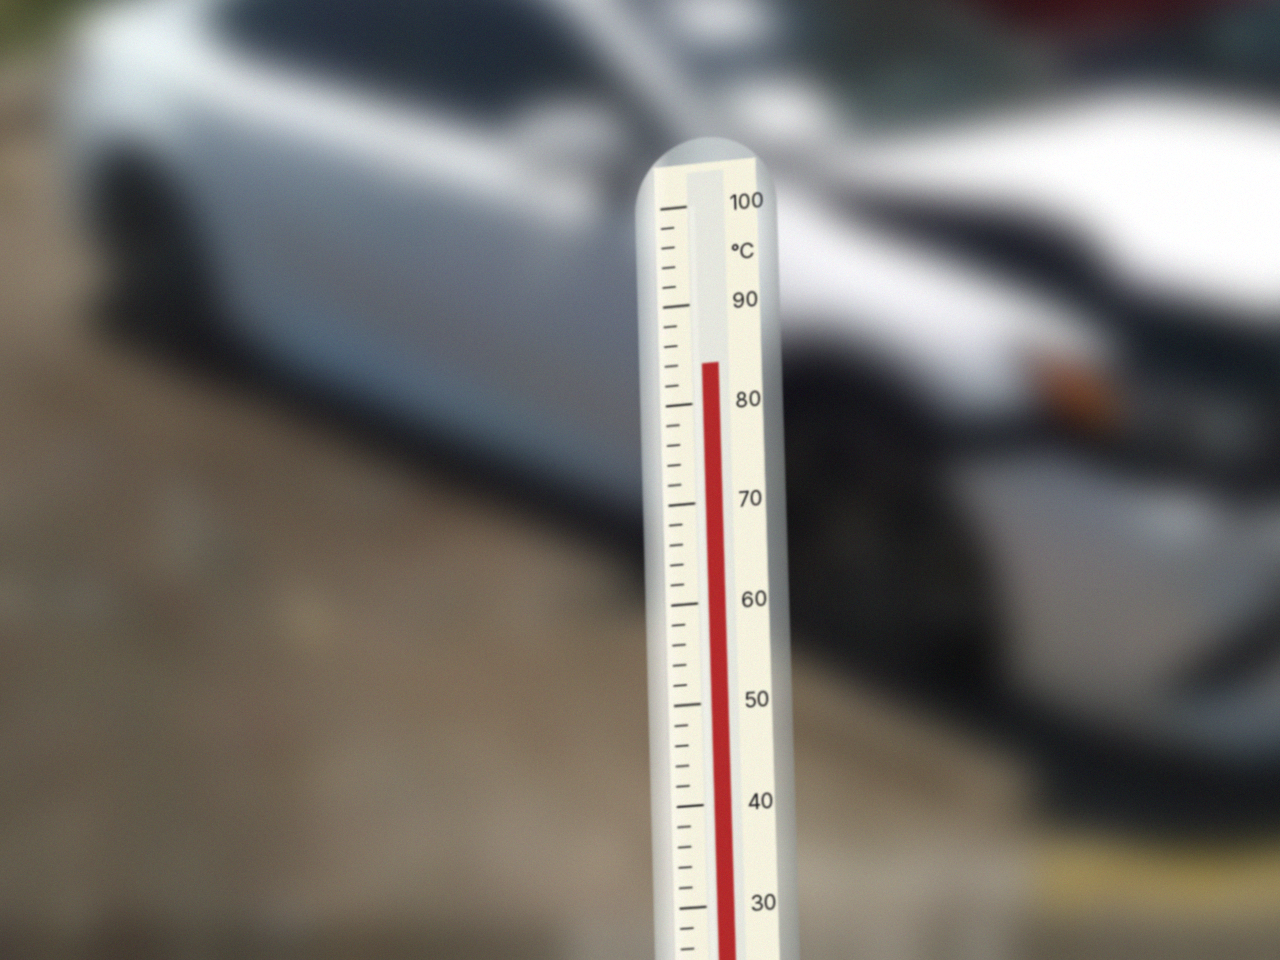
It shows 84 °C
